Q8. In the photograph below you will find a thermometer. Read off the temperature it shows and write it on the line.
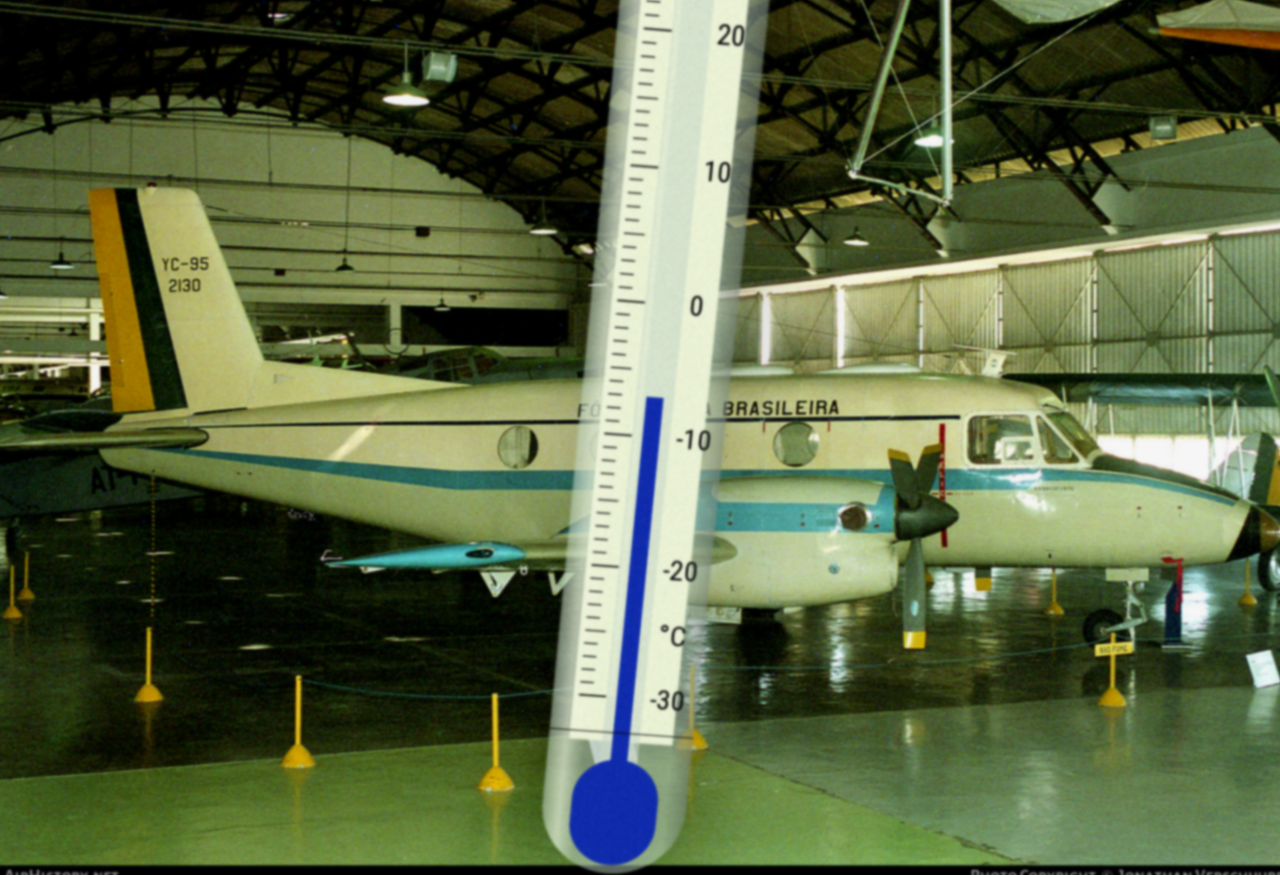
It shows -7 °C
